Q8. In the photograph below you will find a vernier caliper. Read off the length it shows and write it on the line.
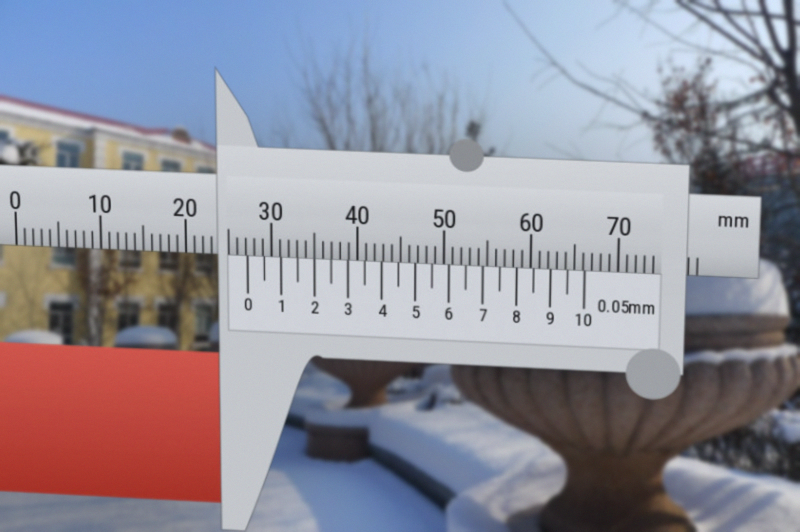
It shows 27.2 mm
